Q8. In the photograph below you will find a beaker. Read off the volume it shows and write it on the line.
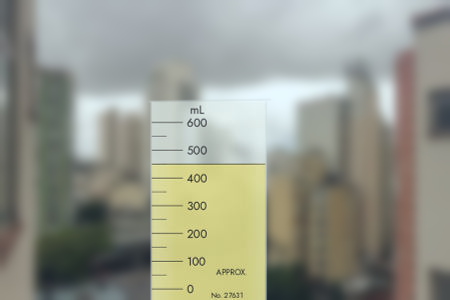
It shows 450 mL
